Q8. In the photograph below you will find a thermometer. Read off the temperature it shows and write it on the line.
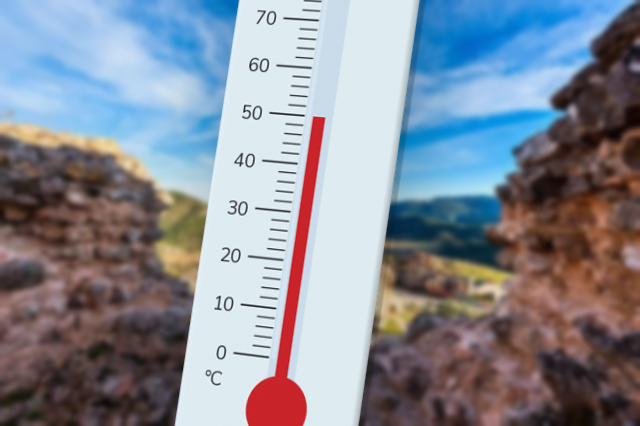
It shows 50 °C
